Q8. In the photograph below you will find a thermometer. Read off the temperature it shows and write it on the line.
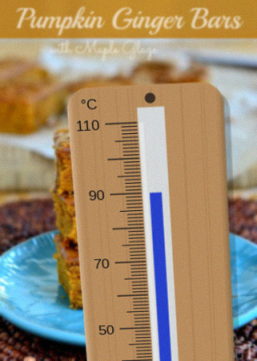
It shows 90 °C
